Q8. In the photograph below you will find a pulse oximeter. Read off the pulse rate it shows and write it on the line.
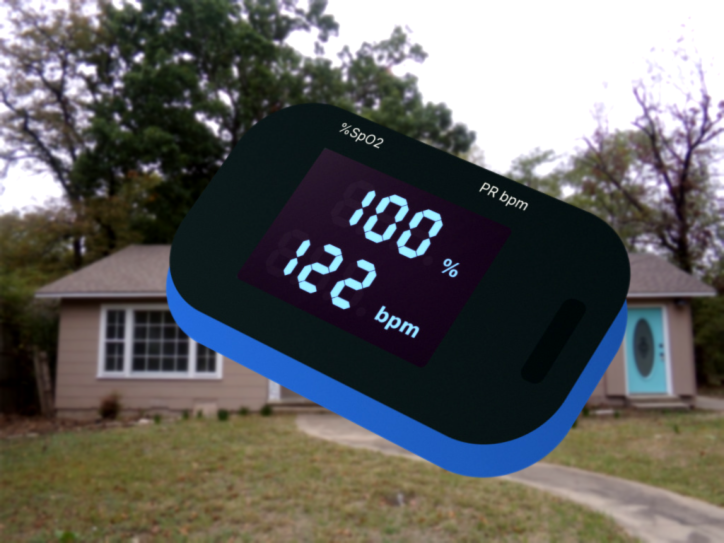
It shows 122 bpm
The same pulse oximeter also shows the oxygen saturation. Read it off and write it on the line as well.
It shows 100 %
